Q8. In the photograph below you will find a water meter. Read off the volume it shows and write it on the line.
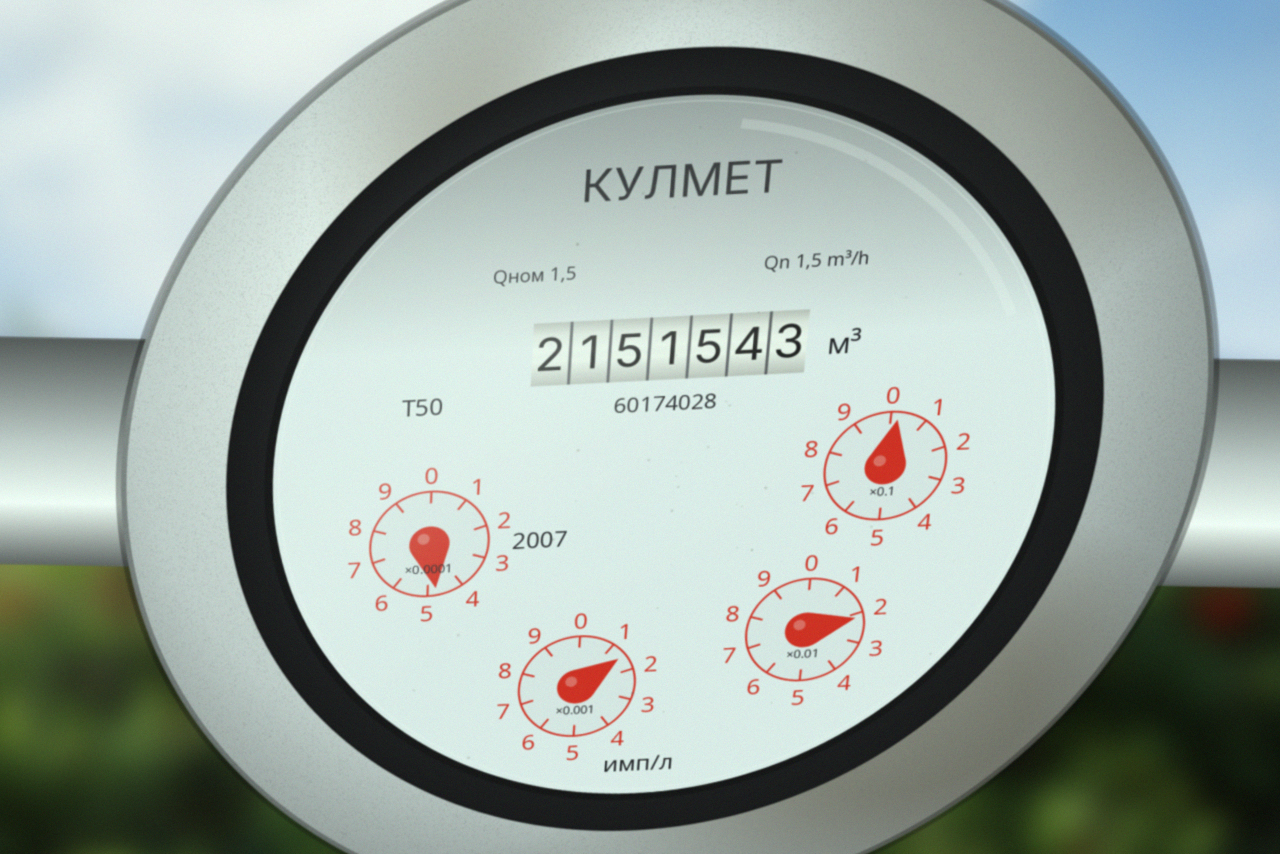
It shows 2151543.0214 m³
